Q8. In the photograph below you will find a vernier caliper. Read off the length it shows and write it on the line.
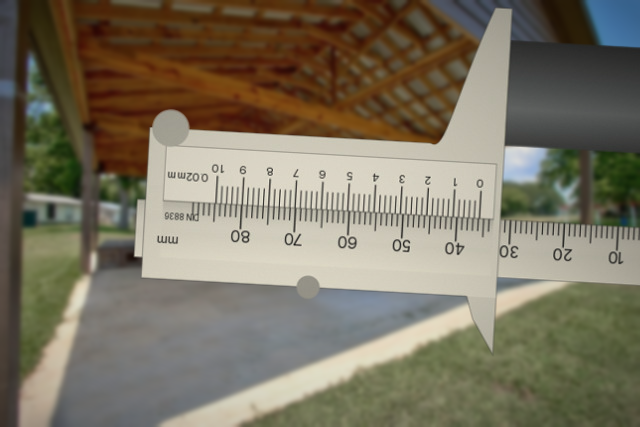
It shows 35.8 mm
